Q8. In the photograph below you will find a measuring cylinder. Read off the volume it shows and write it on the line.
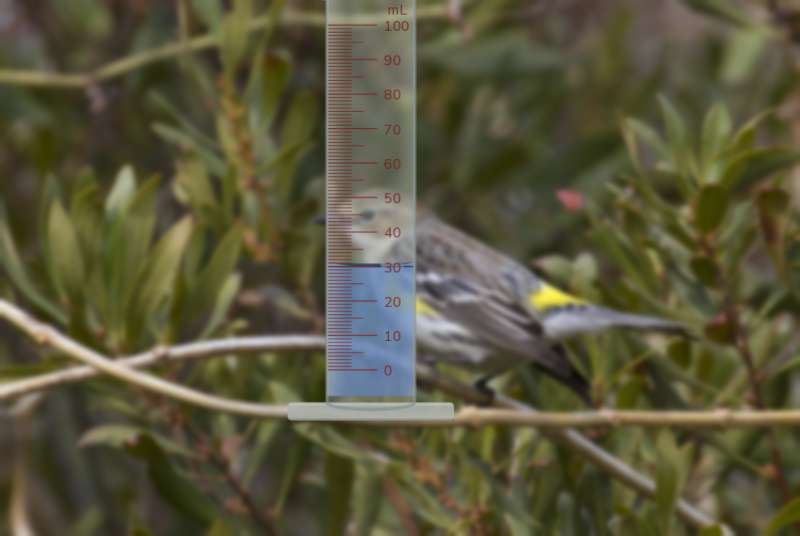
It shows 30 mL
